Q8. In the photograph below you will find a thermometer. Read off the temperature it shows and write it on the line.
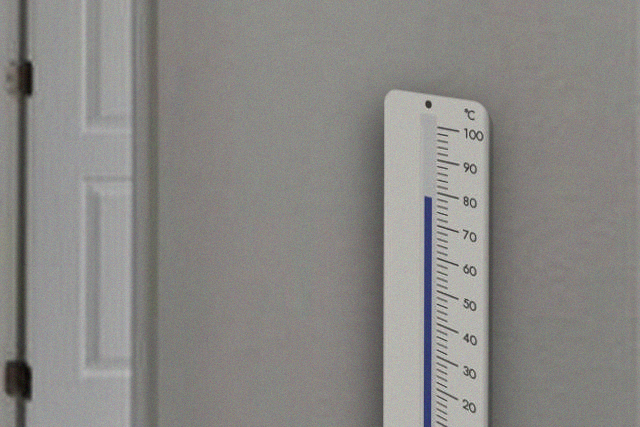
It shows 78 °C
